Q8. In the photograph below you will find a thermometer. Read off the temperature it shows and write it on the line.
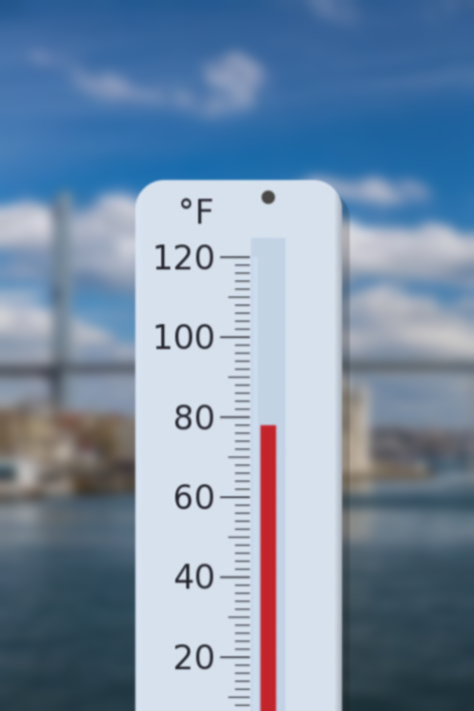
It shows 78 °F
